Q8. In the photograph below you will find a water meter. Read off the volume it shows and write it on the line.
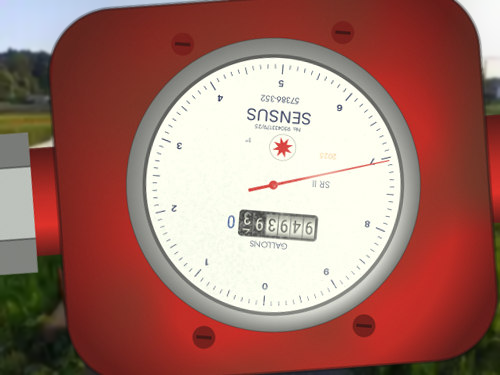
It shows 9493927.0 gal
